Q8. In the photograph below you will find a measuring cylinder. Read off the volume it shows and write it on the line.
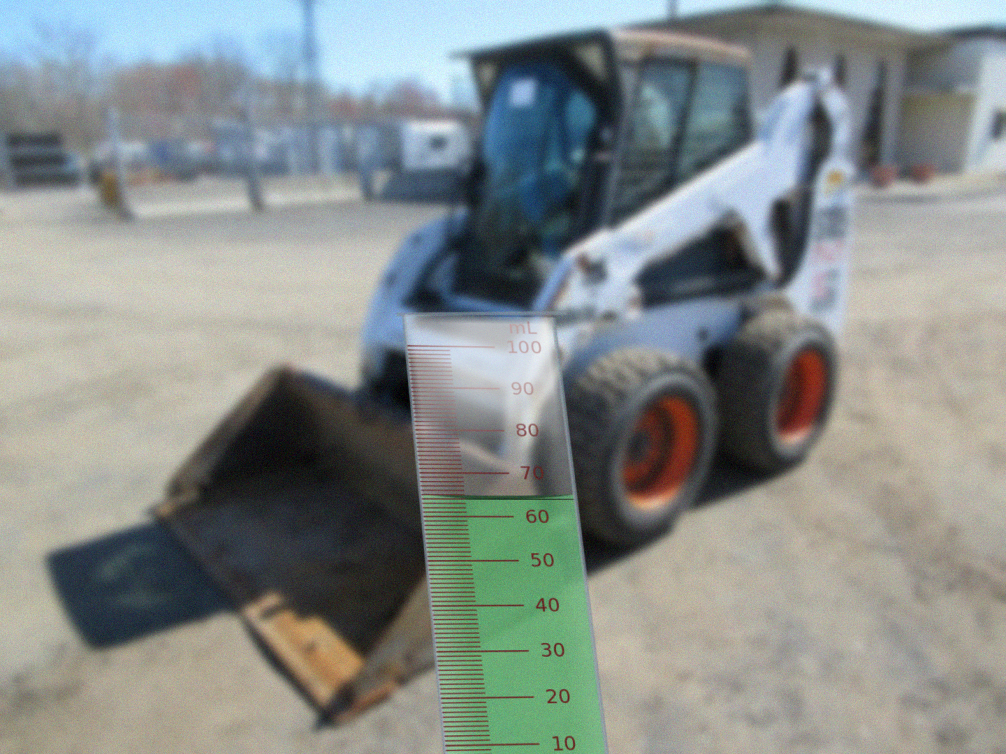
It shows 64 mL
